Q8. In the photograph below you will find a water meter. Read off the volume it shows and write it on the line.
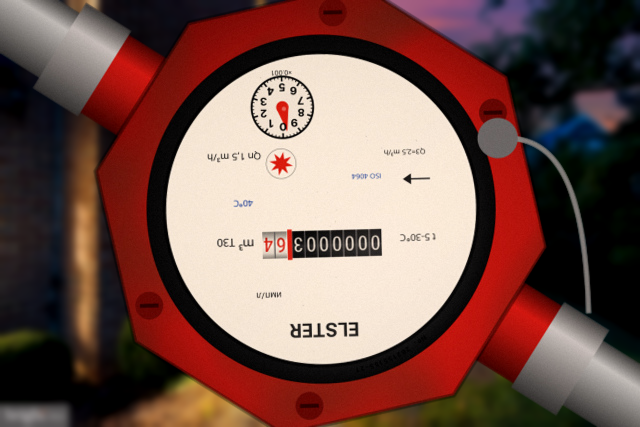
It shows 3.639 m³
